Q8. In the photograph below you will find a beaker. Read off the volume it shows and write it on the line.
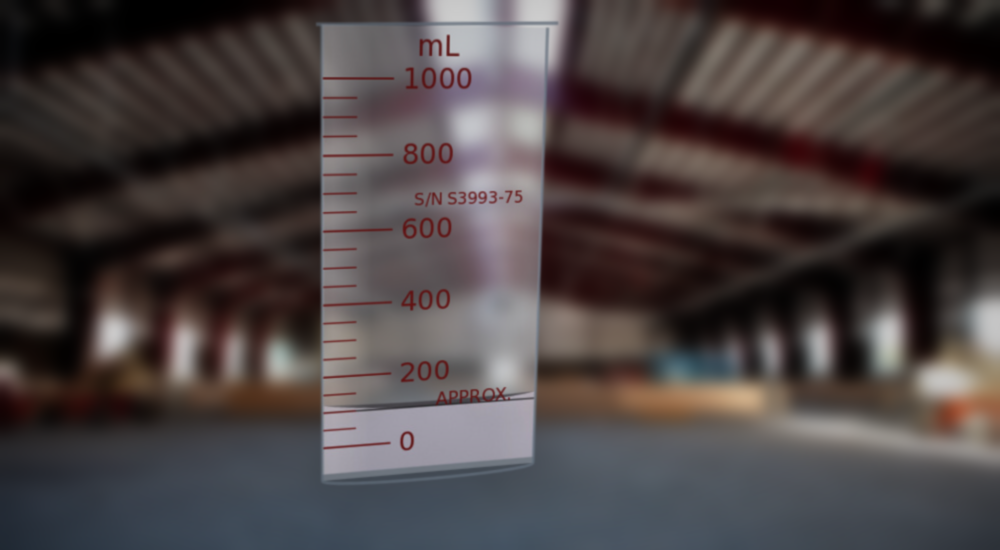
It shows 100 mL
